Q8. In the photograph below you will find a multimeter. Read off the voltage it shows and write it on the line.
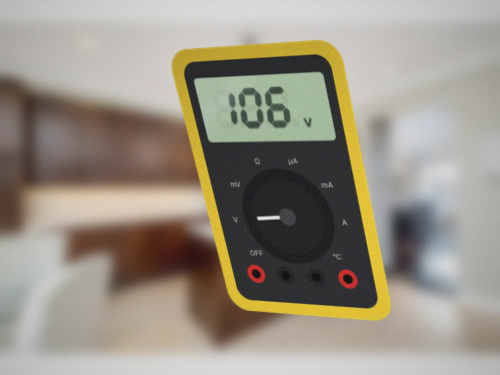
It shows 106 V
